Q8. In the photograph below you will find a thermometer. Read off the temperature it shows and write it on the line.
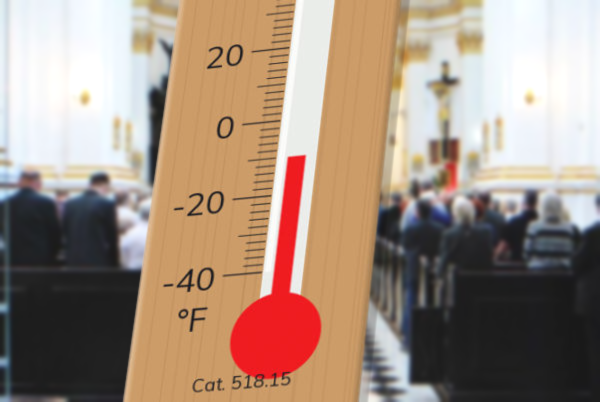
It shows -10 °F
